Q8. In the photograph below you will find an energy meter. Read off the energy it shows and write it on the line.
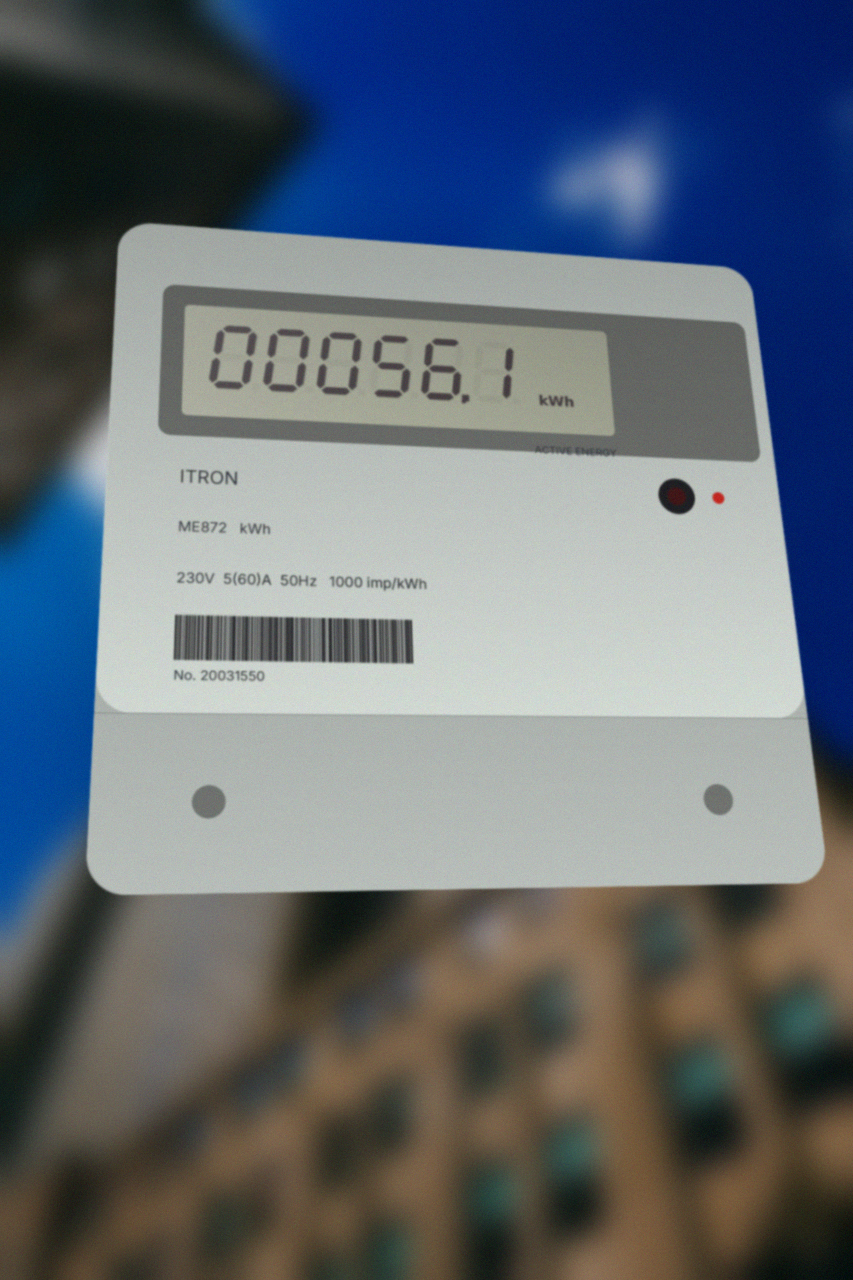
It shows 56.1 kWh
